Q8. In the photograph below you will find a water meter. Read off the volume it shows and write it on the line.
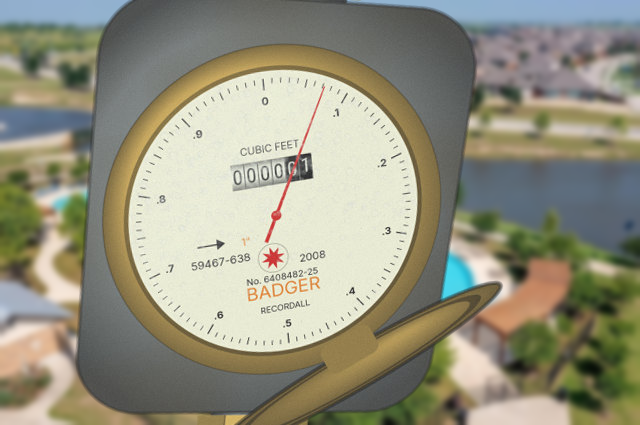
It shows 1.07 ft³
